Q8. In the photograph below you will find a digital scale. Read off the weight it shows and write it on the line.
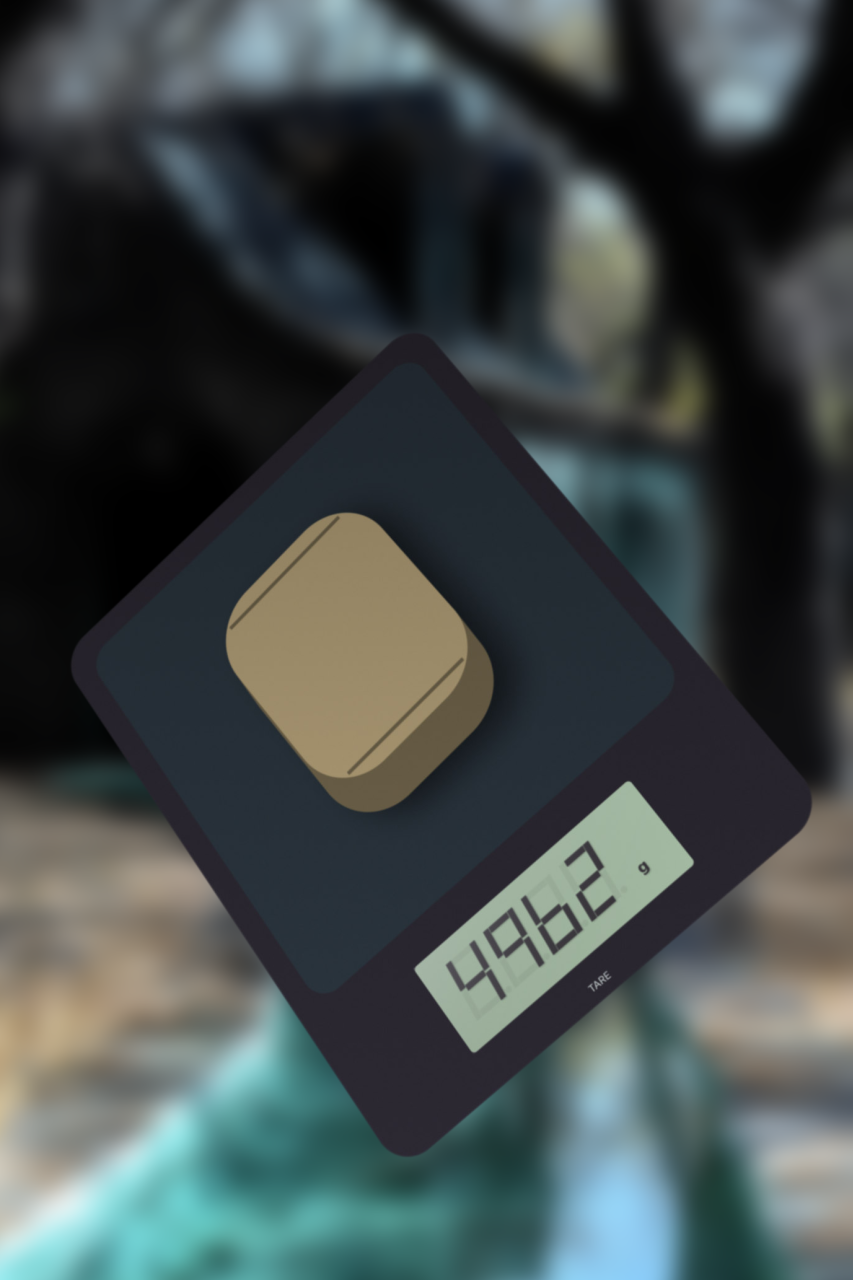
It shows 4962 g
